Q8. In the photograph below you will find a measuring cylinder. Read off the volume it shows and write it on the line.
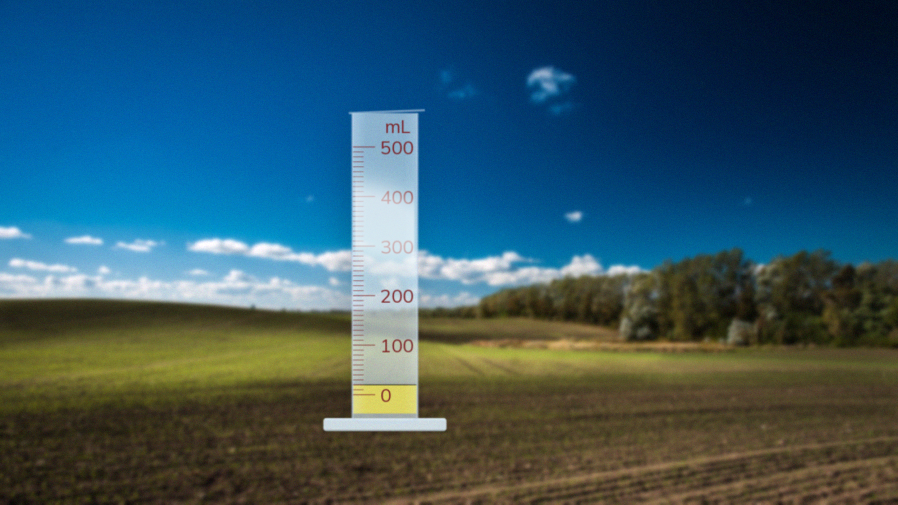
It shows 20 mL
